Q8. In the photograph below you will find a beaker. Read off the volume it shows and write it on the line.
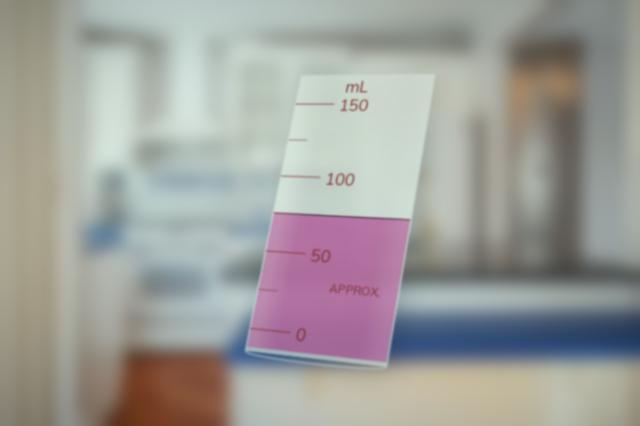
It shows 75 mL
